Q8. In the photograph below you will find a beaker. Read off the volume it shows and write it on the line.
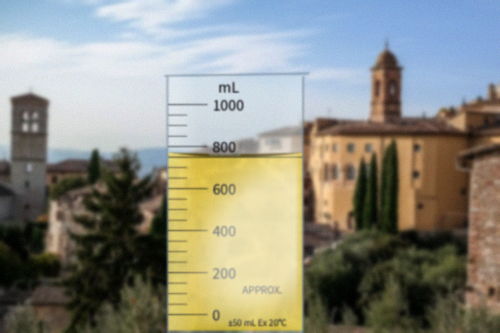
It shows 750 mL
